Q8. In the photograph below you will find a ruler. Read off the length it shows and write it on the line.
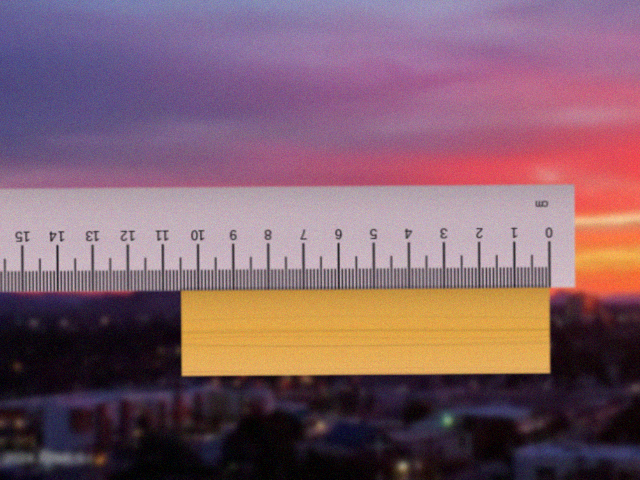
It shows 10.5 cm
